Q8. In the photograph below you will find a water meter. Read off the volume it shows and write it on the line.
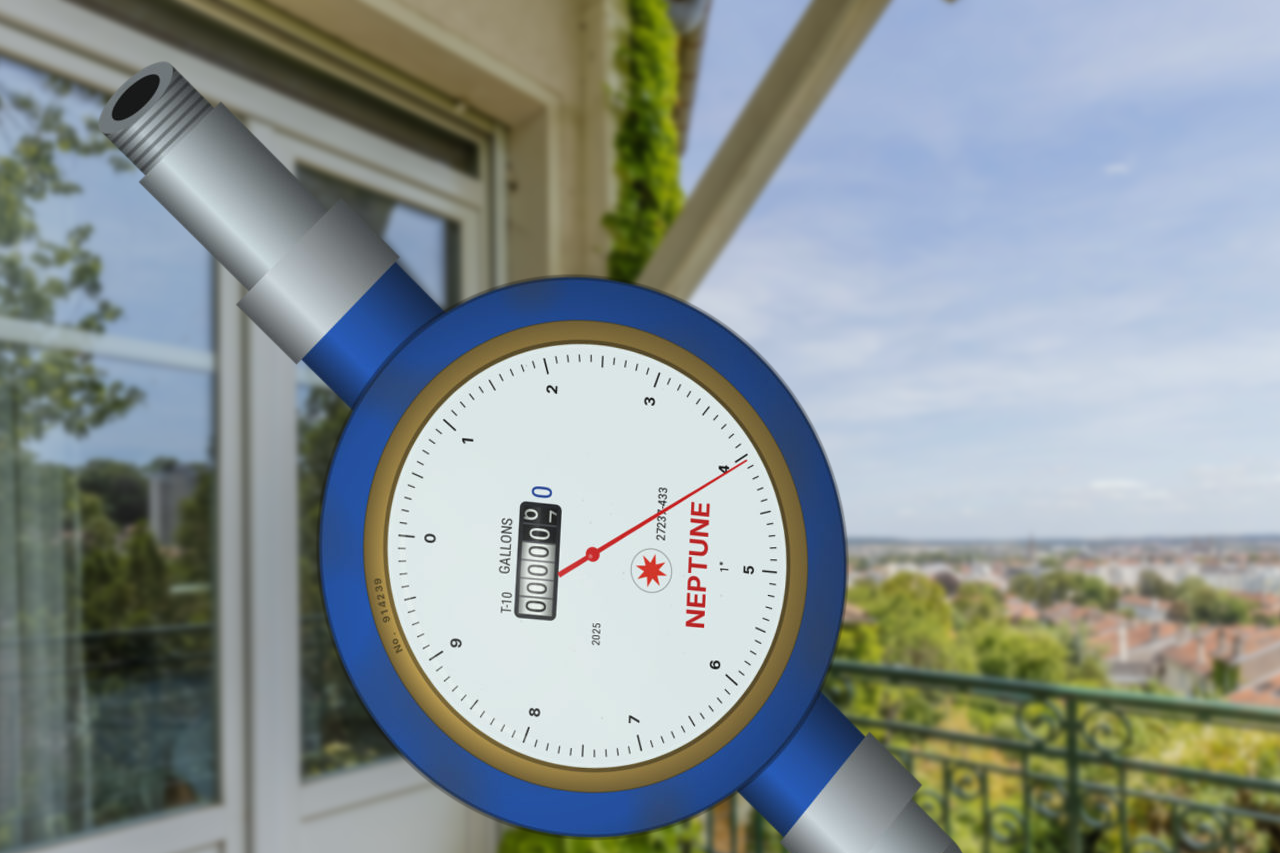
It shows 64.0 gal
